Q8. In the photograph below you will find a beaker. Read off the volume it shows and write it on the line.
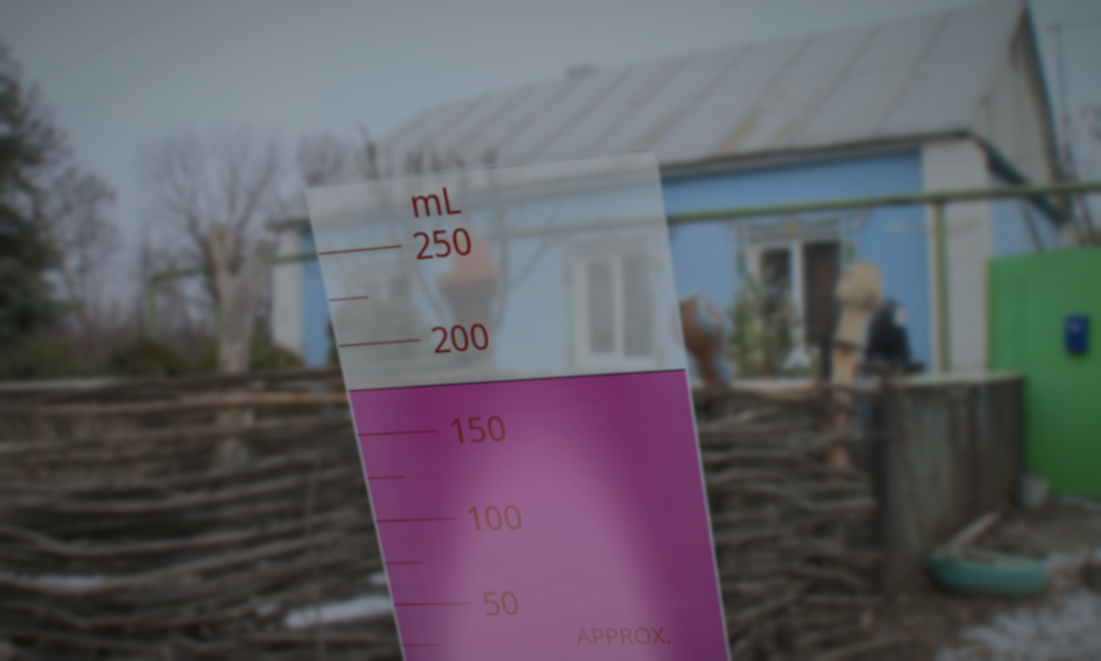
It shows 175 mL
